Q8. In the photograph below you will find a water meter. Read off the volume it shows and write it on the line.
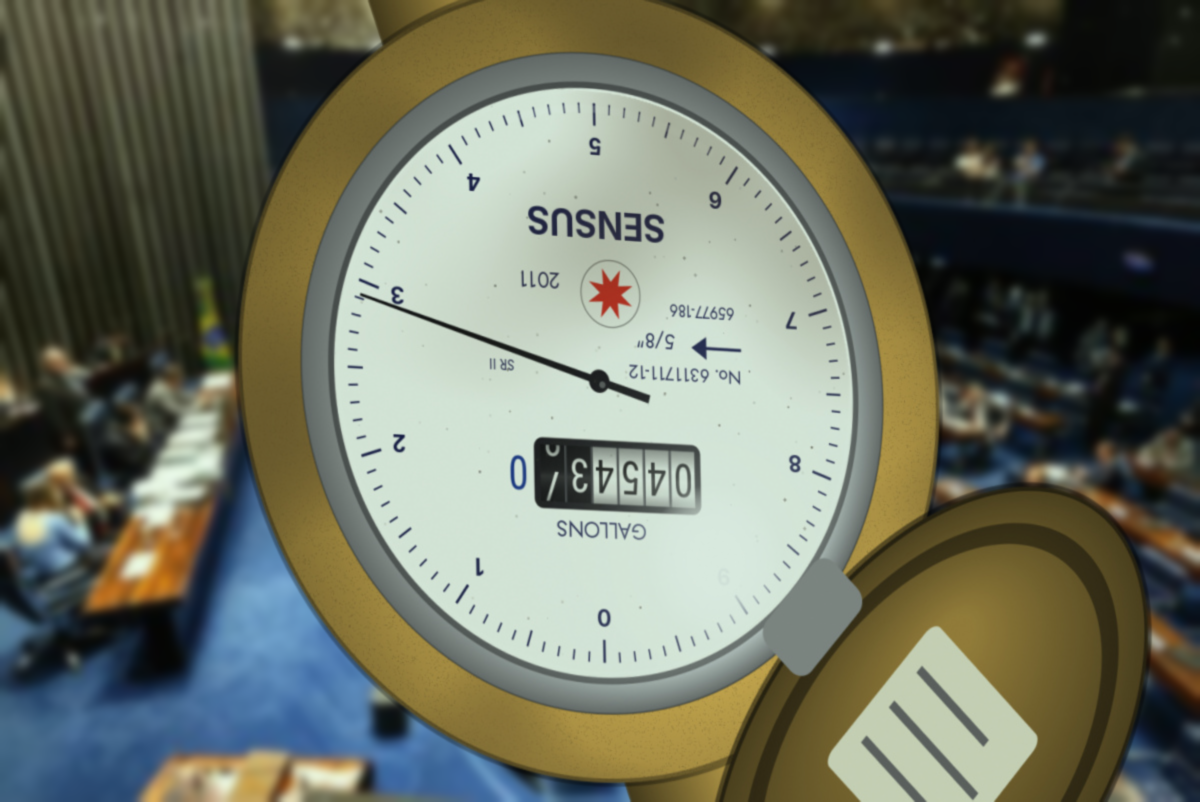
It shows 454372.9 gal
